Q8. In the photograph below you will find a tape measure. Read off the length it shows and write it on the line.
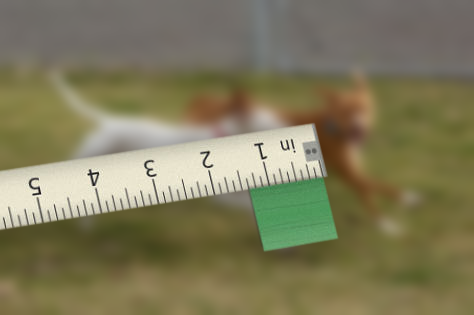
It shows 1.375 in
